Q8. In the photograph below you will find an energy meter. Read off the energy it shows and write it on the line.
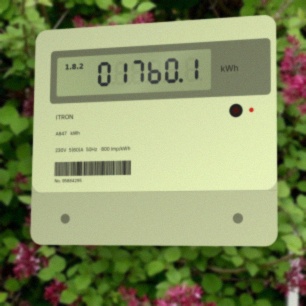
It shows 1760.1 kWh
